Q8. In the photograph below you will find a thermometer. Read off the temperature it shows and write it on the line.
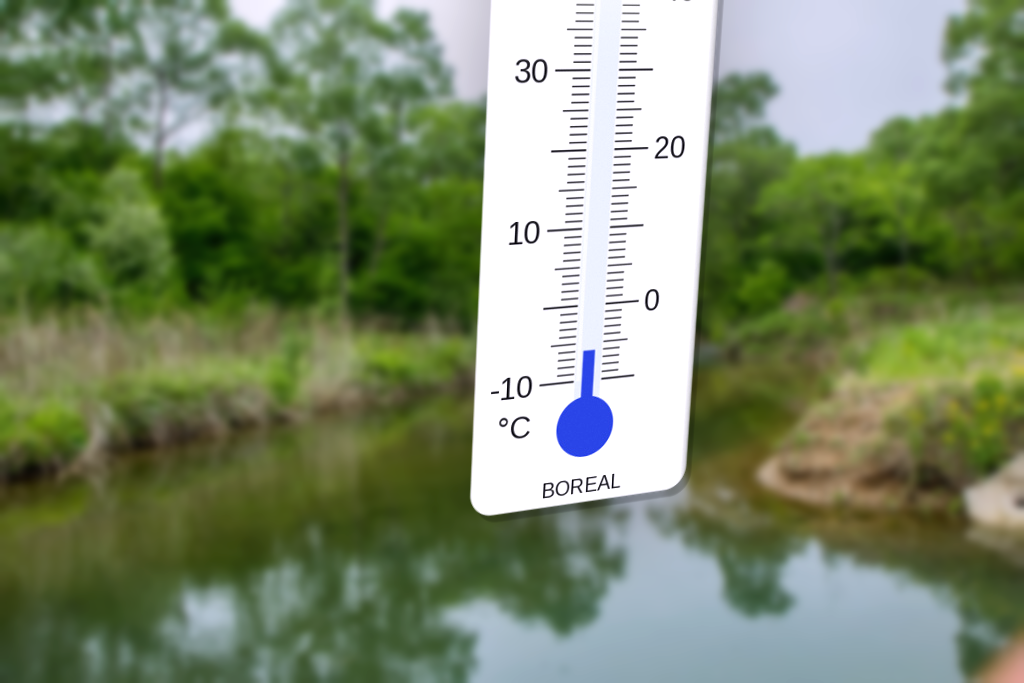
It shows -6 °C
